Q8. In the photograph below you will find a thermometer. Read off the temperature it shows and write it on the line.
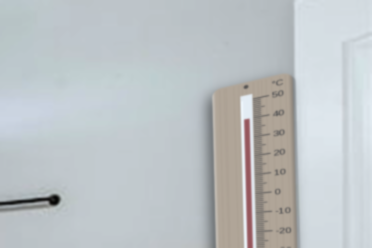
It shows 40 °C
